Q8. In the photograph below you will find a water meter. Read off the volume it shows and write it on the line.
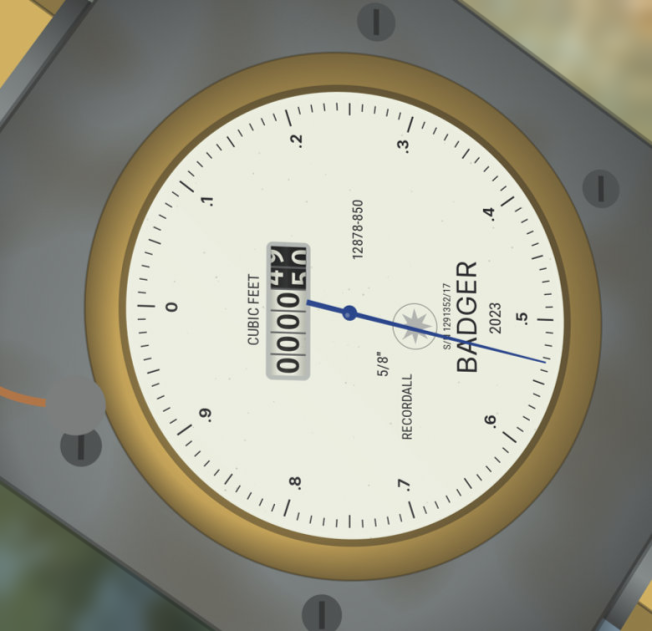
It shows 49.53 ft³
